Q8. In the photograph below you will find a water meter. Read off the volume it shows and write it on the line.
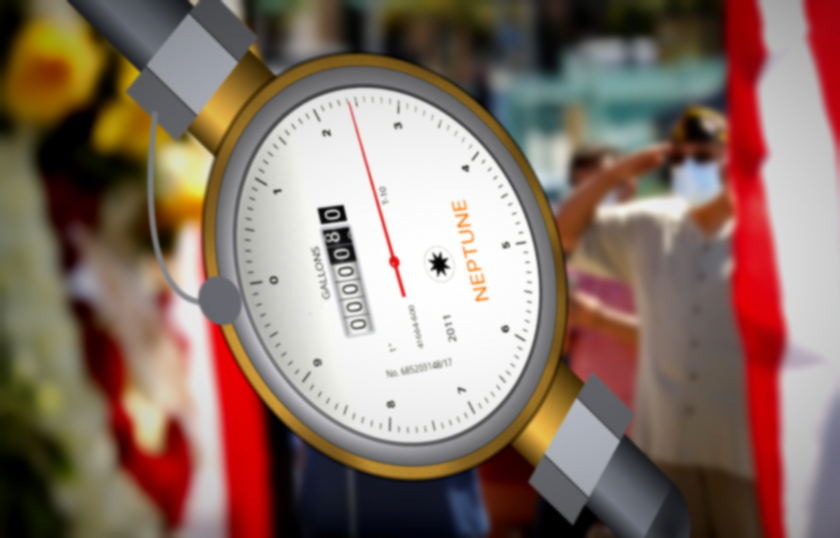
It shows 82.4 gal
